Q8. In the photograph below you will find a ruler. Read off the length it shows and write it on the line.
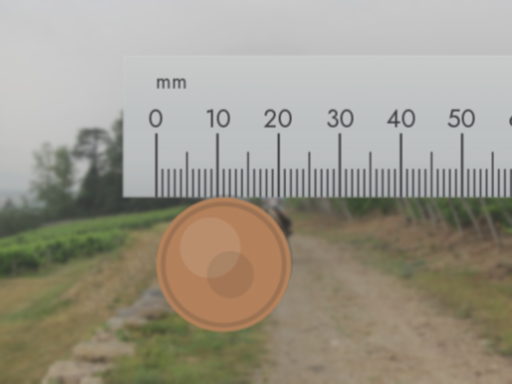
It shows 22 mm
